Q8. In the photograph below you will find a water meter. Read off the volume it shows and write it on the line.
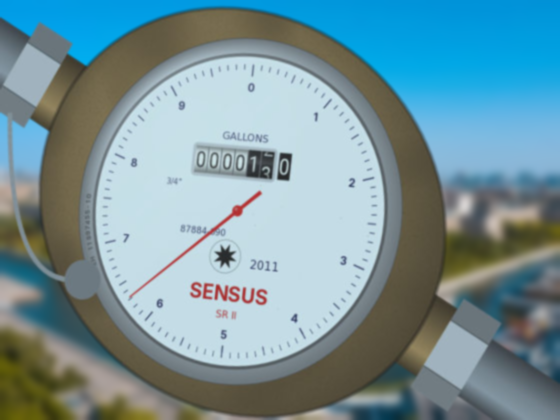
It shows 126.3 gal
